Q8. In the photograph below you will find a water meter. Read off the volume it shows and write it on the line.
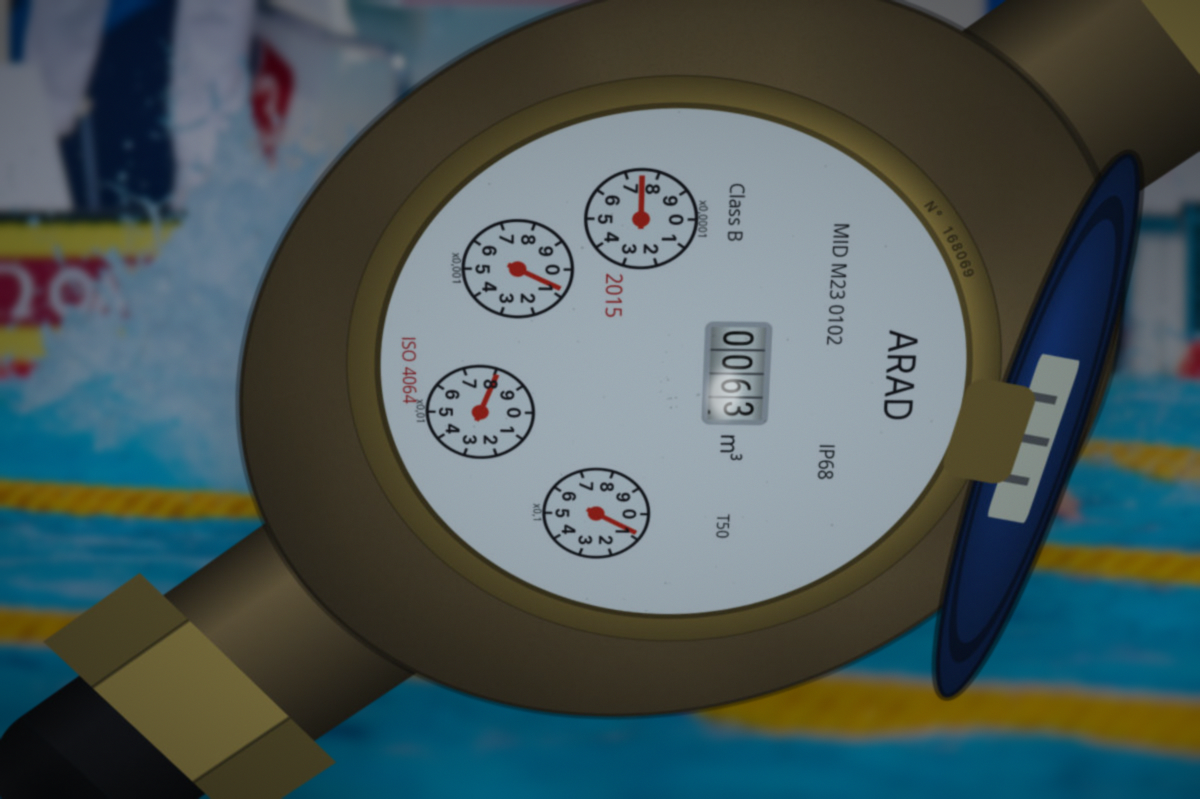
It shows 63.0807 m³
